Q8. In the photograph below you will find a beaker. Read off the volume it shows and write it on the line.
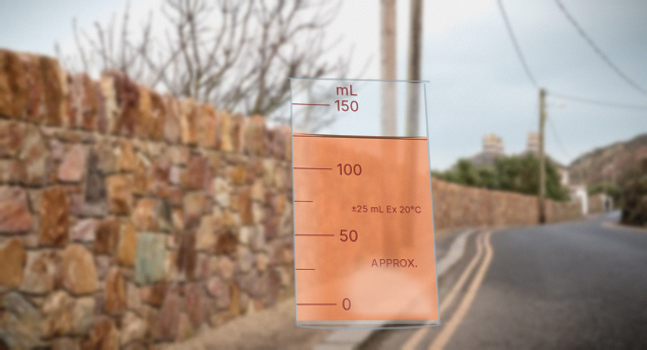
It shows 125 mL
